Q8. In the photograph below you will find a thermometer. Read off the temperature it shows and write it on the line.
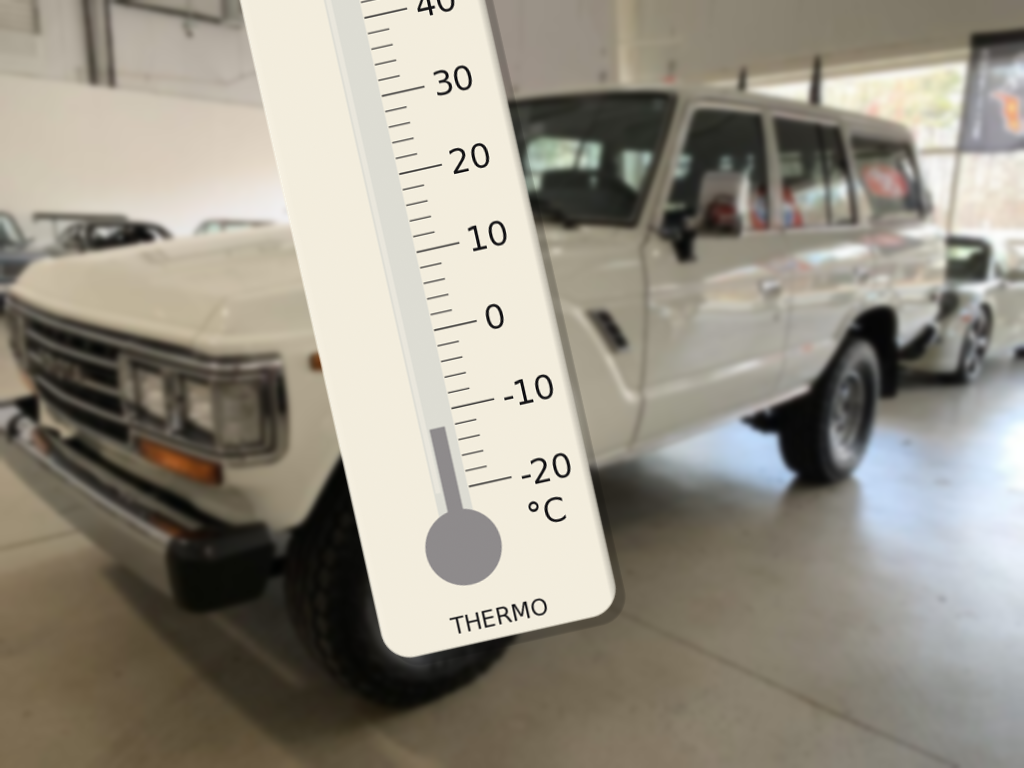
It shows -12 °C
